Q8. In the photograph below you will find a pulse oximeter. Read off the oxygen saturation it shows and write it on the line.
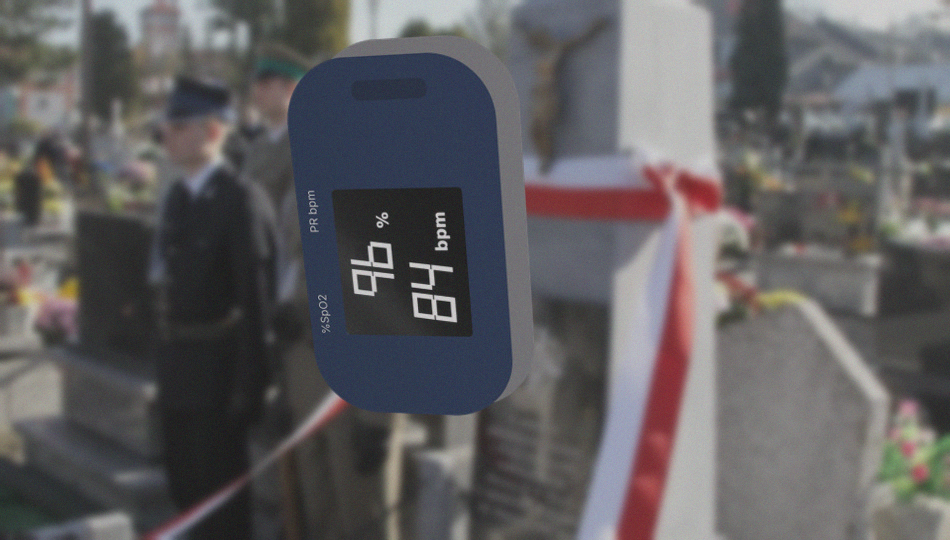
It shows 96 %
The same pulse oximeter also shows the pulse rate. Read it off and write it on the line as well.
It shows 84 bpm
